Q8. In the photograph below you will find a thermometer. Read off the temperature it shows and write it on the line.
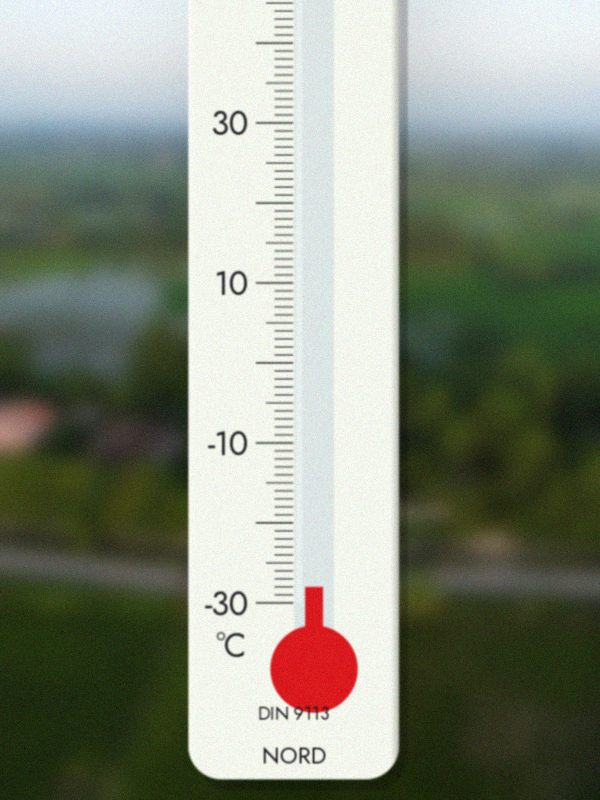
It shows -28 °C
